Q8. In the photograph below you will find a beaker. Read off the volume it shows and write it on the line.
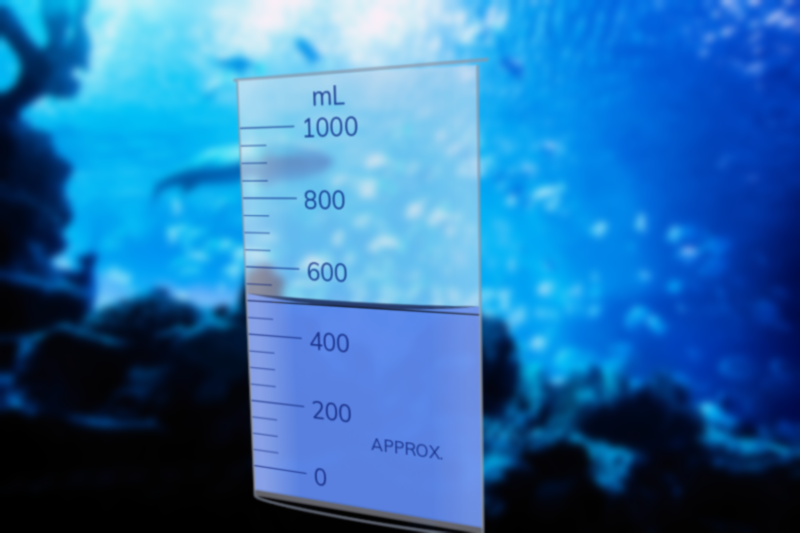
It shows 500 mL
